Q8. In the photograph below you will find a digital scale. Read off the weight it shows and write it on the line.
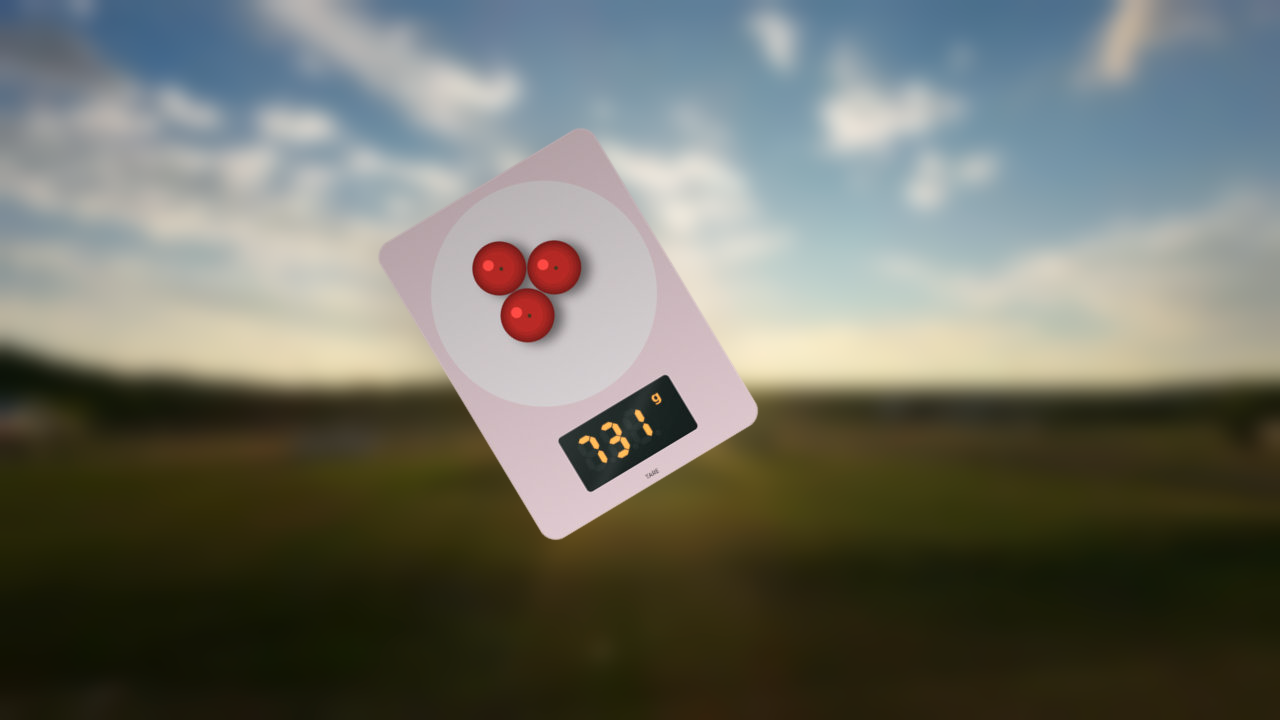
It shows 731 g
